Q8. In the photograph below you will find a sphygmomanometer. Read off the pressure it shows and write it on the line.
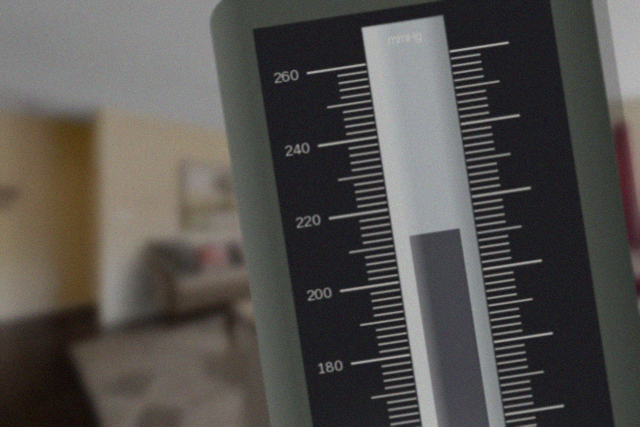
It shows 212 mmHg
